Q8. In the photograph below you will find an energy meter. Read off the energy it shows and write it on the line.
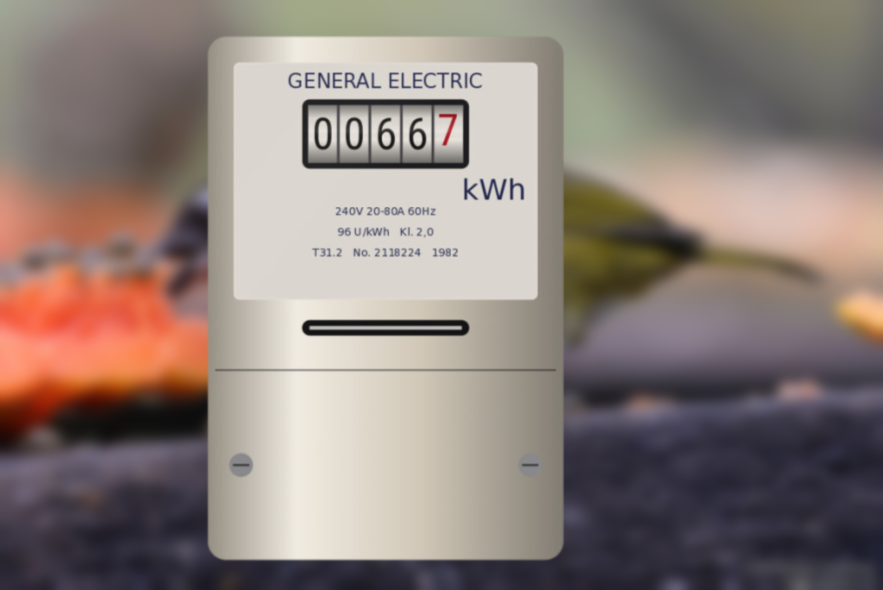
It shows 66.7 kWh
